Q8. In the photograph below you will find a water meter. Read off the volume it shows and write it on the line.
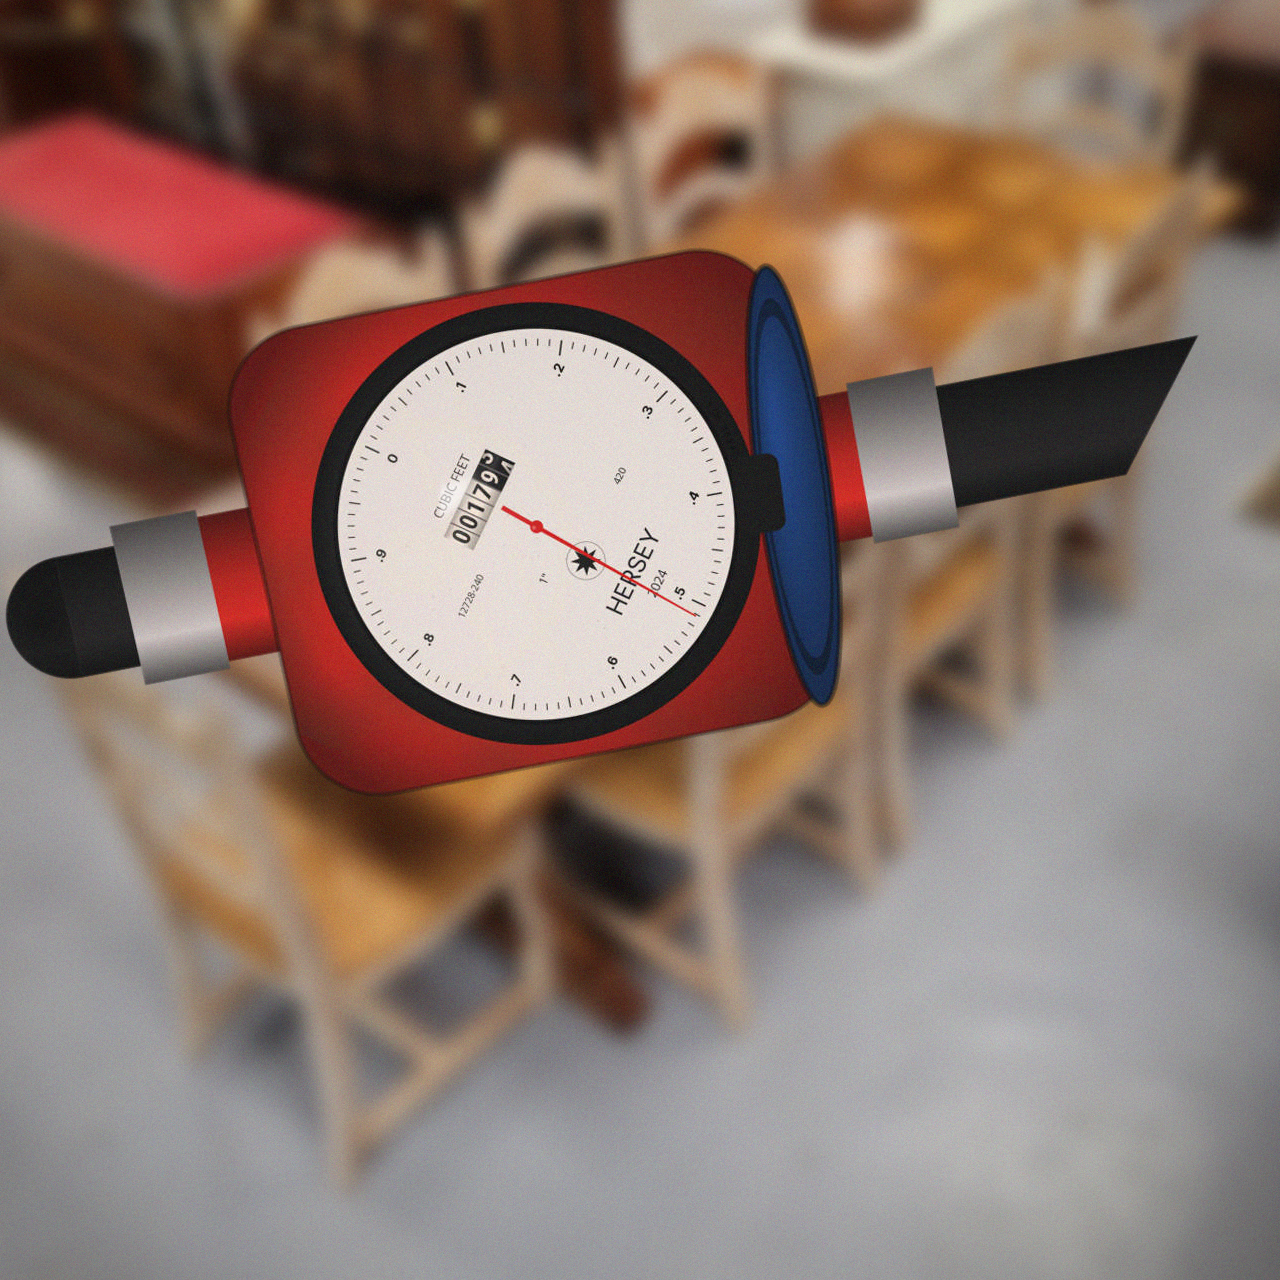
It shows 1793.51 ft³
